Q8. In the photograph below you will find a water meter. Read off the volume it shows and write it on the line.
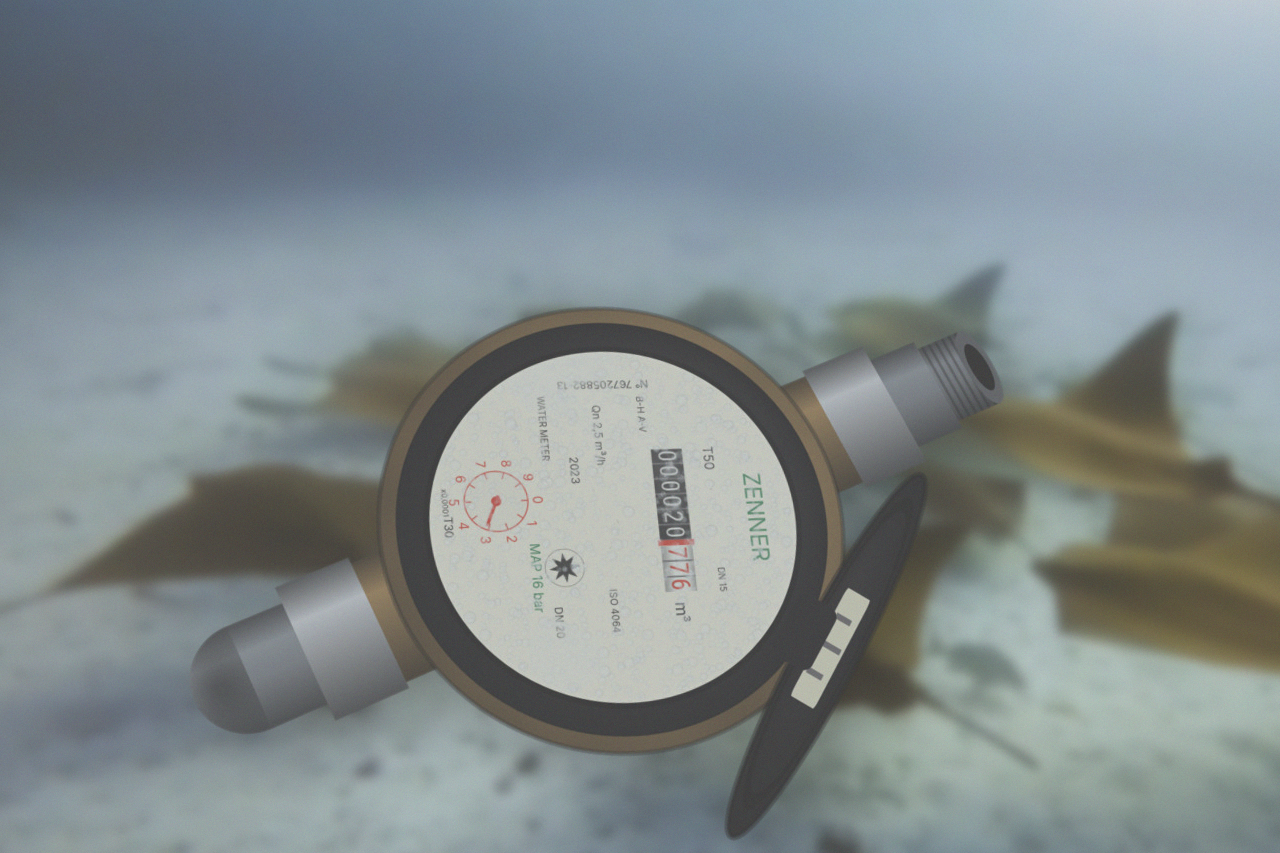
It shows 20.7763 m³
